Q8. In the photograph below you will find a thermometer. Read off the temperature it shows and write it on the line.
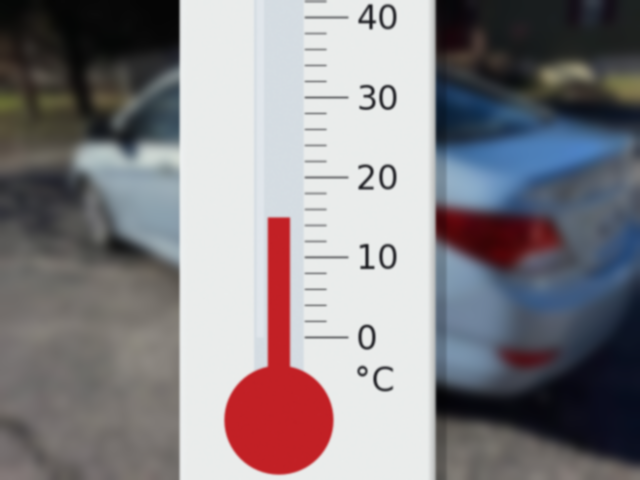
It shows 15 °C
